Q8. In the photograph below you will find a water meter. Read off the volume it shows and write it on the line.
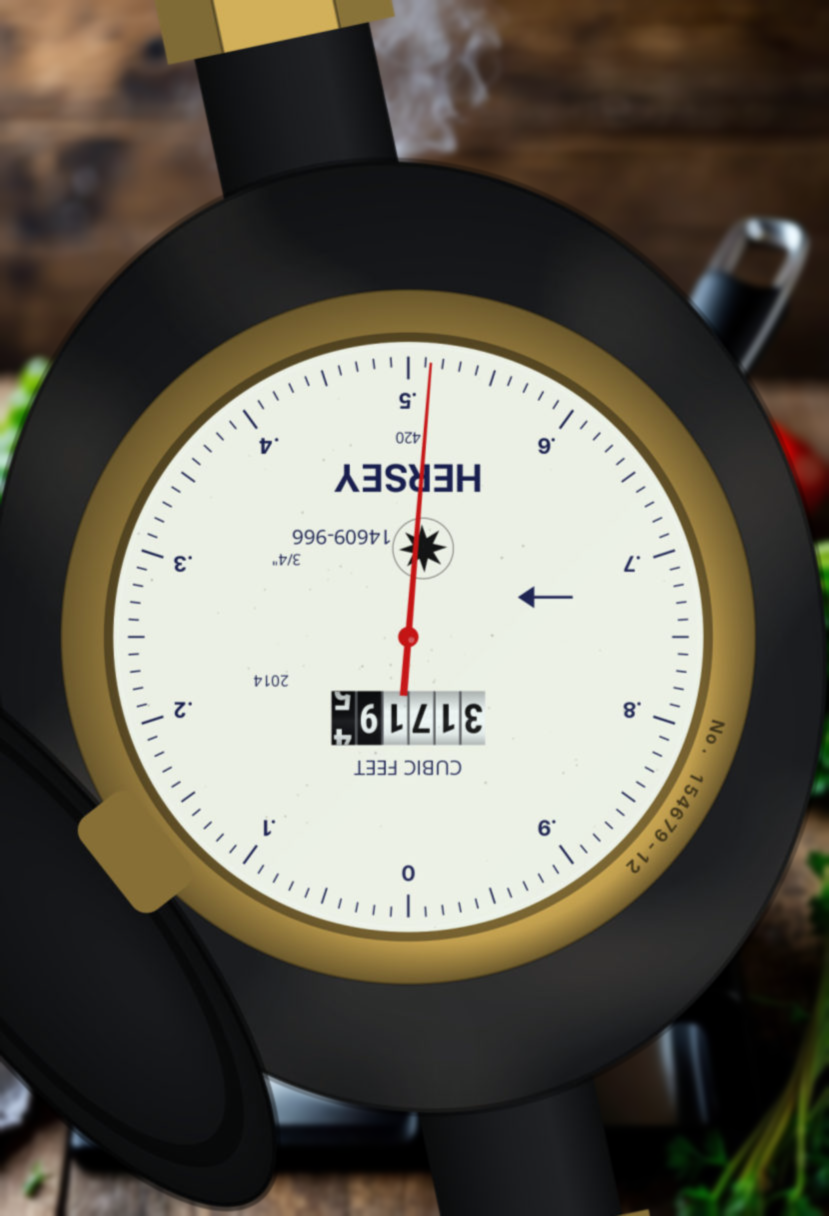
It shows 317194.51 ft³
